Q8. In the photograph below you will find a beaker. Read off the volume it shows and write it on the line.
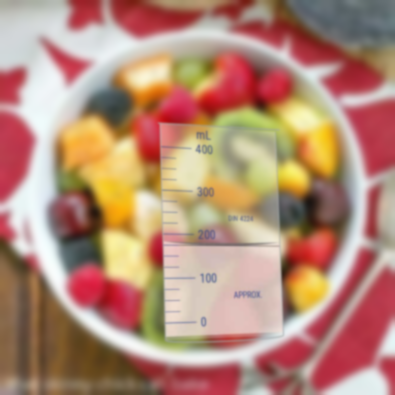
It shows 175 mL
